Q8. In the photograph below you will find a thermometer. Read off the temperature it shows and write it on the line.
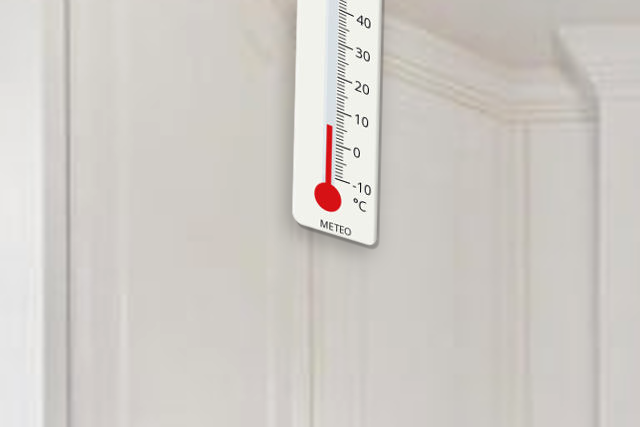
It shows 5 °C
